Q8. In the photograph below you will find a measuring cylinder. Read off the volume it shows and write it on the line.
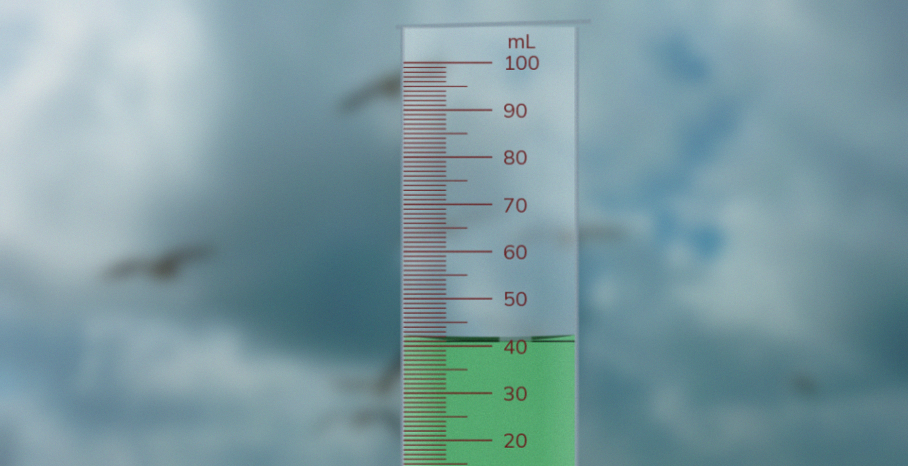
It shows 41 mL
